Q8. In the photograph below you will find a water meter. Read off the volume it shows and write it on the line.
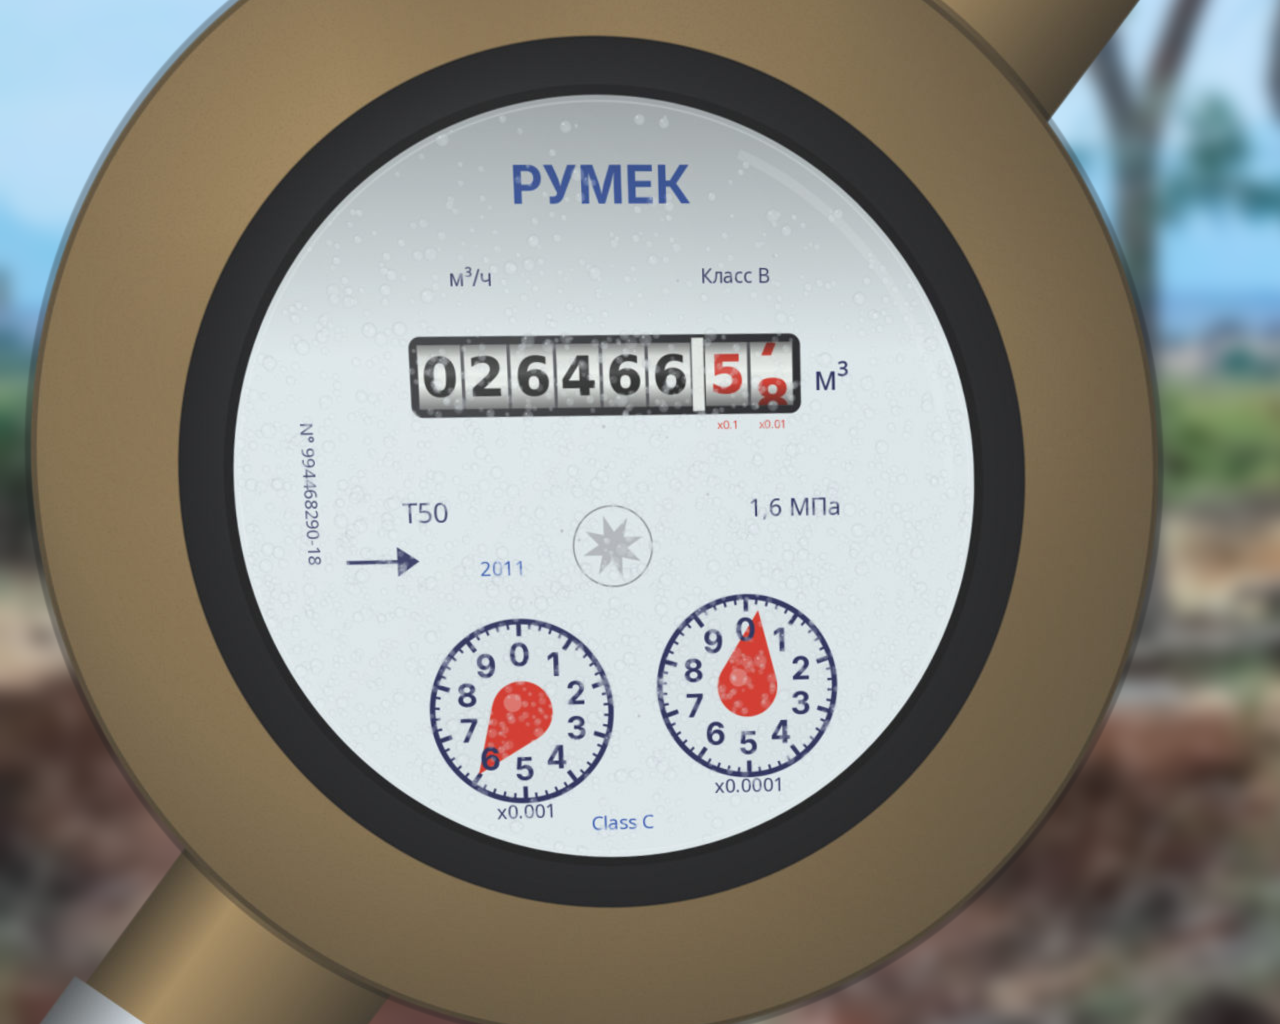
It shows 26466.5760 m³
